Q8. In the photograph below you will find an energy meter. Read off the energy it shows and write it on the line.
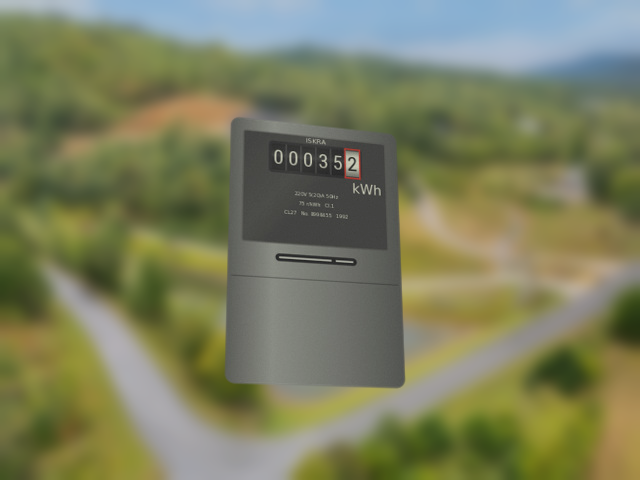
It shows 35.2 kWh
